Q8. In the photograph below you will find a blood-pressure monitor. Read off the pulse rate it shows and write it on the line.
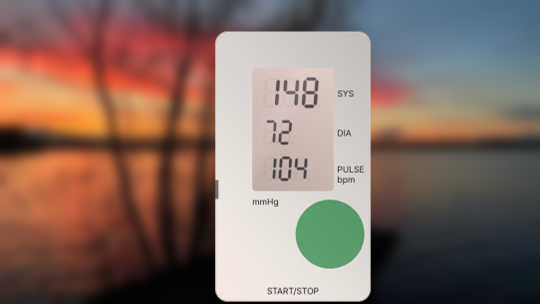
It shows 104 bpm
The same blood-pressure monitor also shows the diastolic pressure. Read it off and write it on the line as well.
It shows 72 mmHg
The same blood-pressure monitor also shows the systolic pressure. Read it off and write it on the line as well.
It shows 148 mmHg
